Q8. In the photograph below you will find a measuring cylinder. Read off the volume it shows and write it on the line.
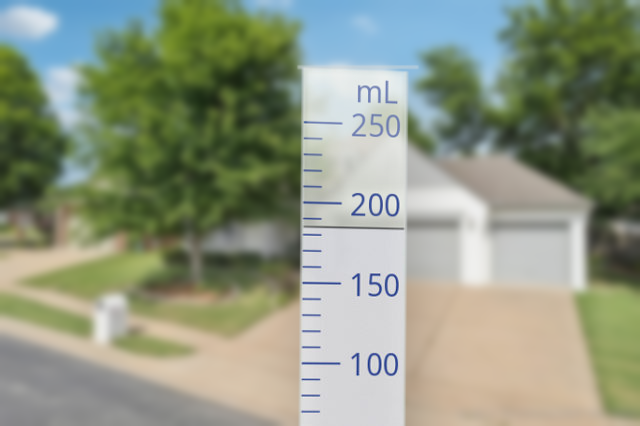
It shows 185 mL
